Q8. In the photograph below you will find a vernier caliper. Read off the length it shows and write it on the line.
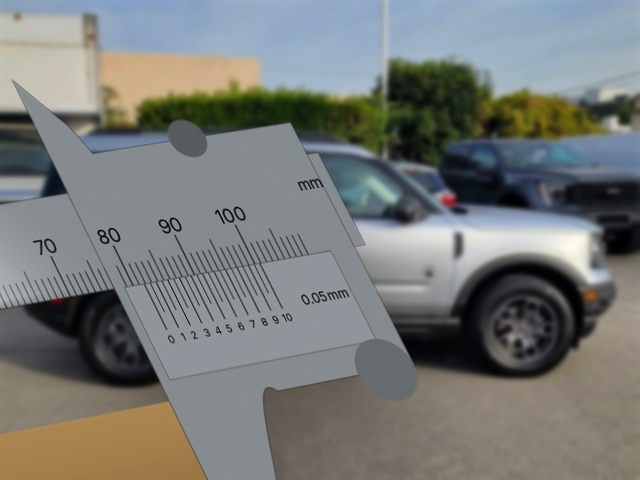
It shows 81.8 mm
